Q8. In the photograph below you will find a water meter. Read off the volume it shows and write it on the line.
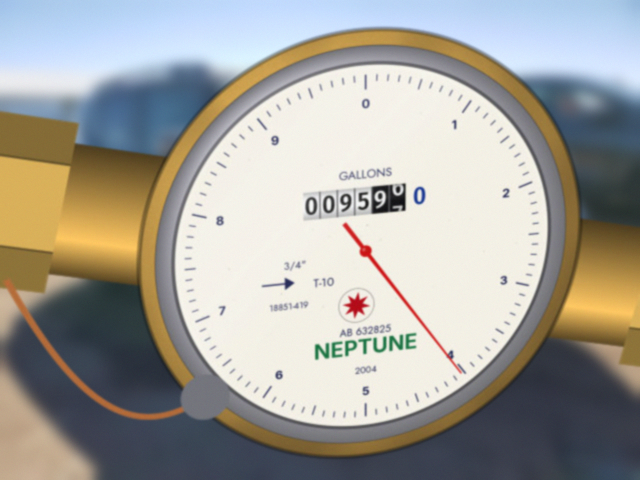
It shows 95964.0 gal
